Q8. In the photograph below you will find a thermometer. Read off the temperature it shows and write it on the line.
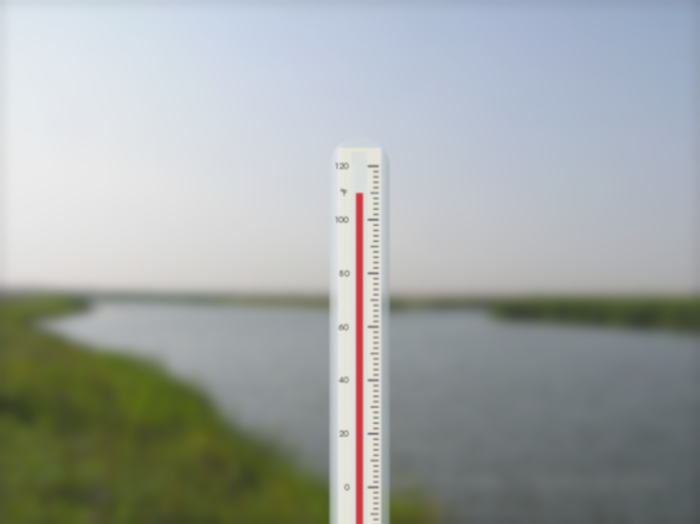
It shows 110 °F
